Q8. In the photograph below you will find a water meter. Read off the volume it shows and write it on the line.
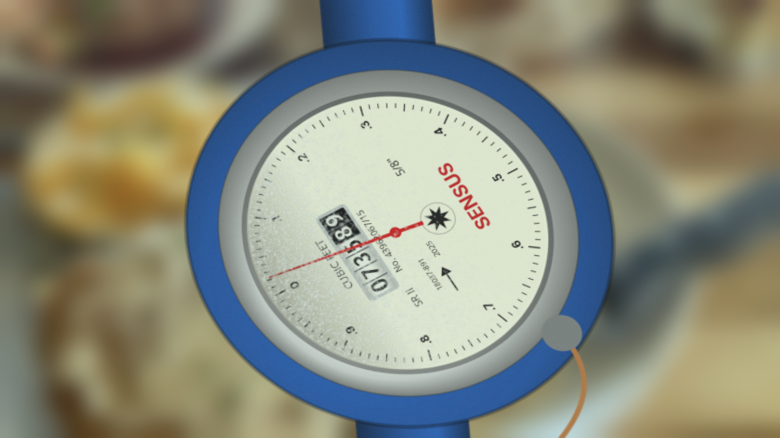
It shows 73589.02 ft³
